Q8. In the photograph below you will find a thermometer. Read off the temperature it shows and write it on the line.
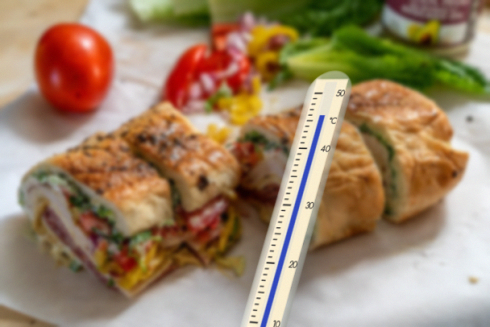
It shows 46 °C
